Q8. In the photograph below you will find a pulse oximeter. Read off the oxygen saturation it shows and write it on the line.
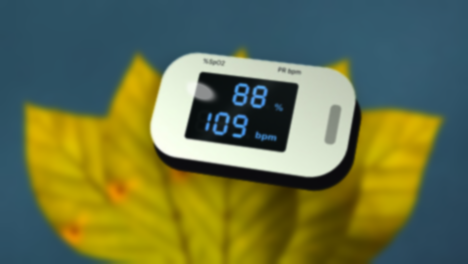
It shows 88 %
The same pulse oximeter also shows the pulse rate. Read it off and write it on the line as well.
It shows 109 bpm
